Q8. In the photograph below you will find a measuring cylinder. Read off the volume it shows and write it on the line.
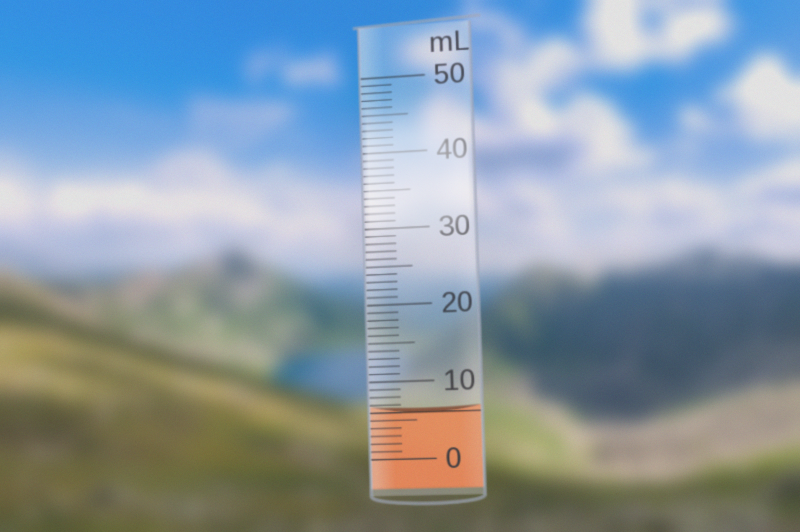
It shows 6 mL
